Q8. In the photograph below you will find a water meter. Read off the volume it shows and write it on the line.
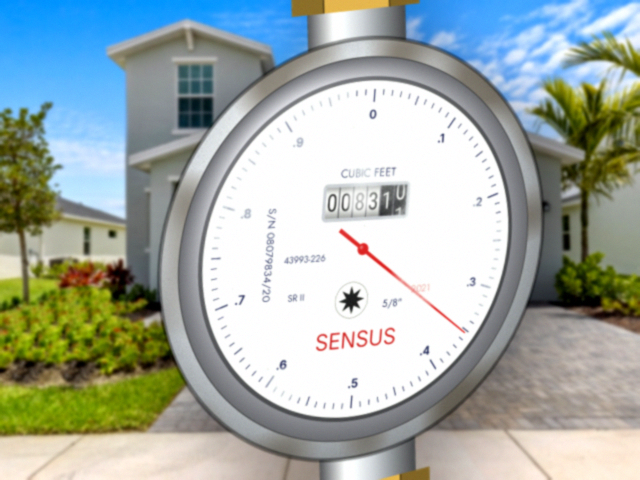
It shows 8310.35 ft³
